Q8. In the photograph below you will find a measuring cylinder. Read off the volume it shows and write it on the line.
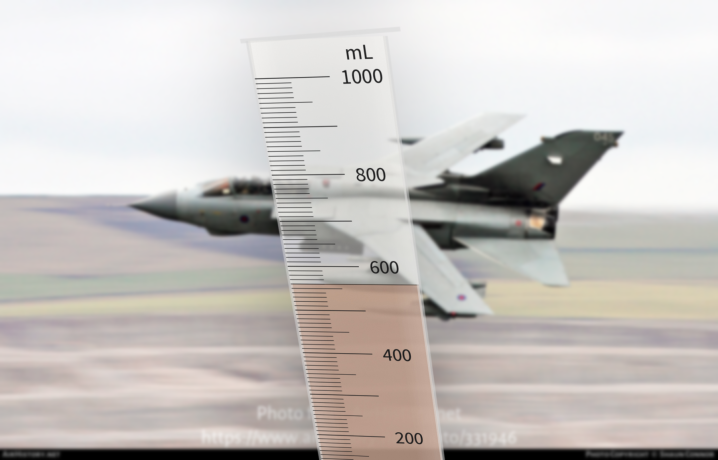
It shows 560 mL
